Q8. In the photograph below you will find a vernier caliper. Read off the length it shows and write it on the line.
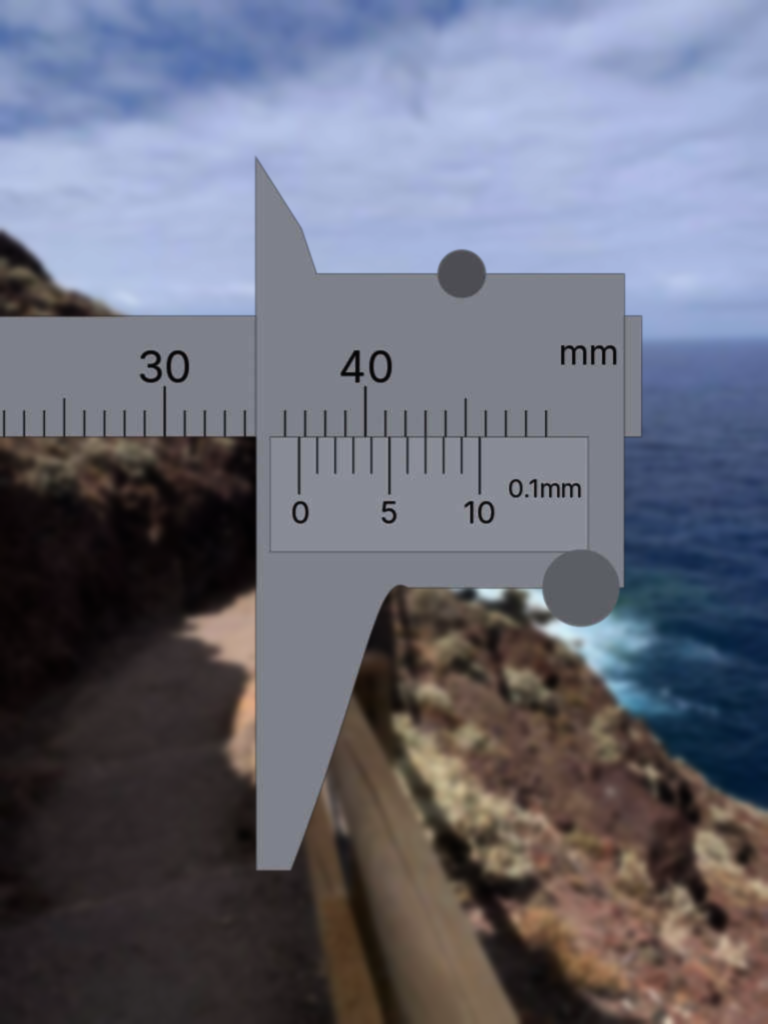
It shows 36.7 mm
